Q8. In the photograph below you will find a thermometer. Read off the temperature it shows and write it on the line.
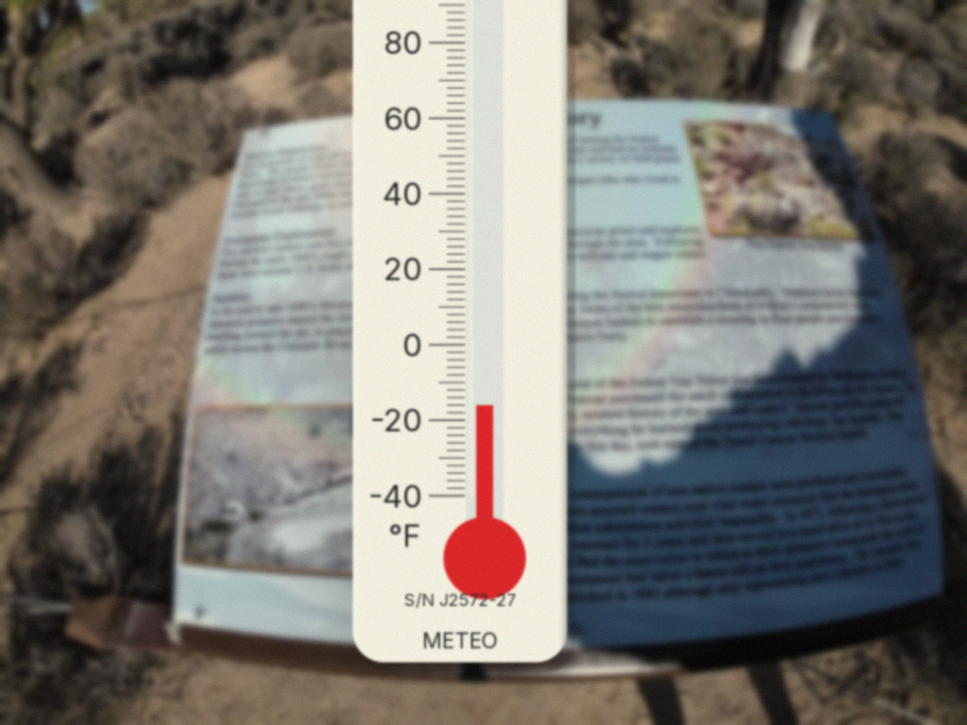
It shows -16 °F
